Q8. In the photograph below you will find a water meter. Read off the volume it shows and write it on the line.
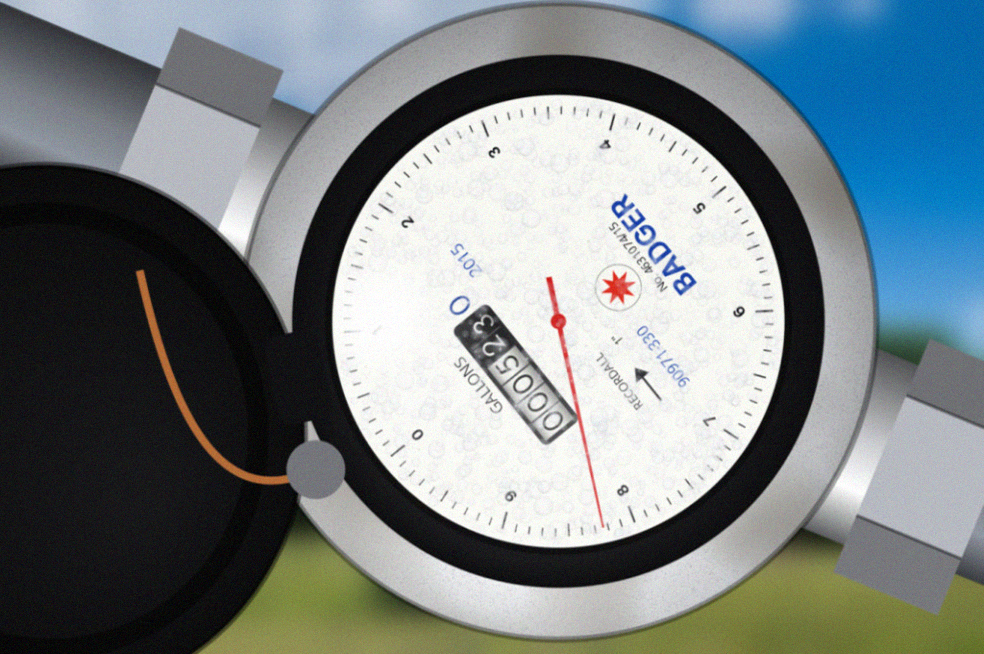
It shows 5228.2 gal
